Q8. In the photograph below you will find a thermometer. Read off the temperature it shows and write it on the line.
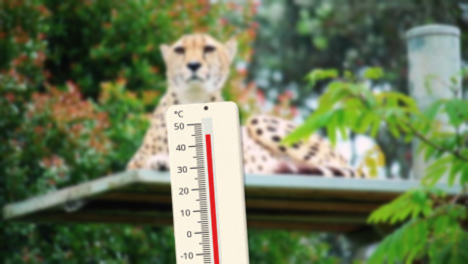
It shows 45 °C
